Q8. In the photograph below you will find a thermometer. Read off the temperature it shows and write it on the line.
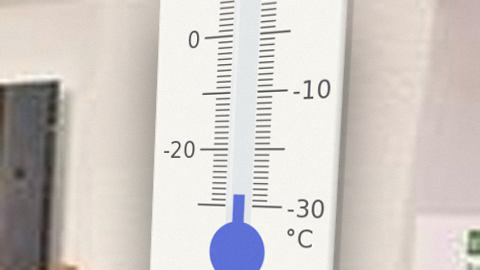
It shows -28 °C
